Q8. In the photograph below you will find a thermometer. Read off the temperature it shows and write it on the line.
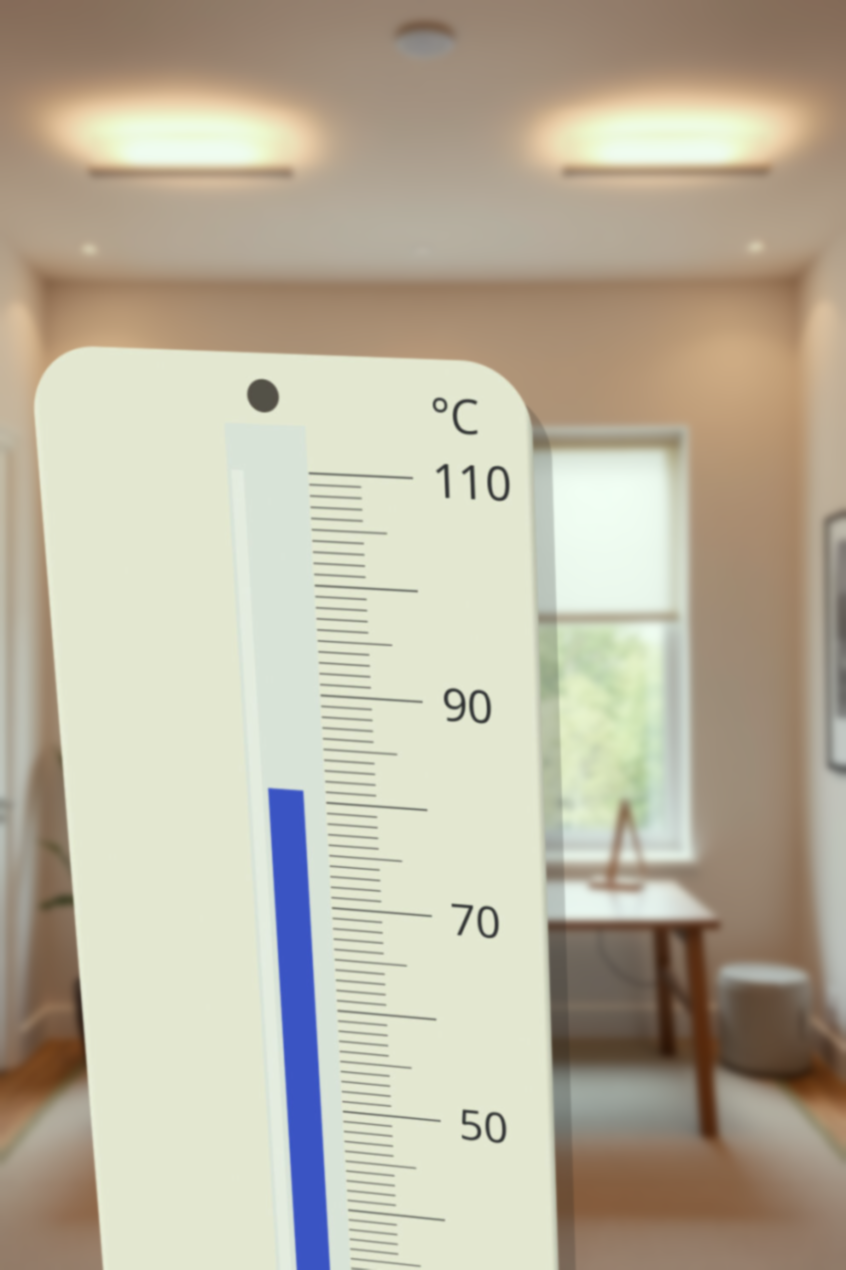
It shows 81 °C
